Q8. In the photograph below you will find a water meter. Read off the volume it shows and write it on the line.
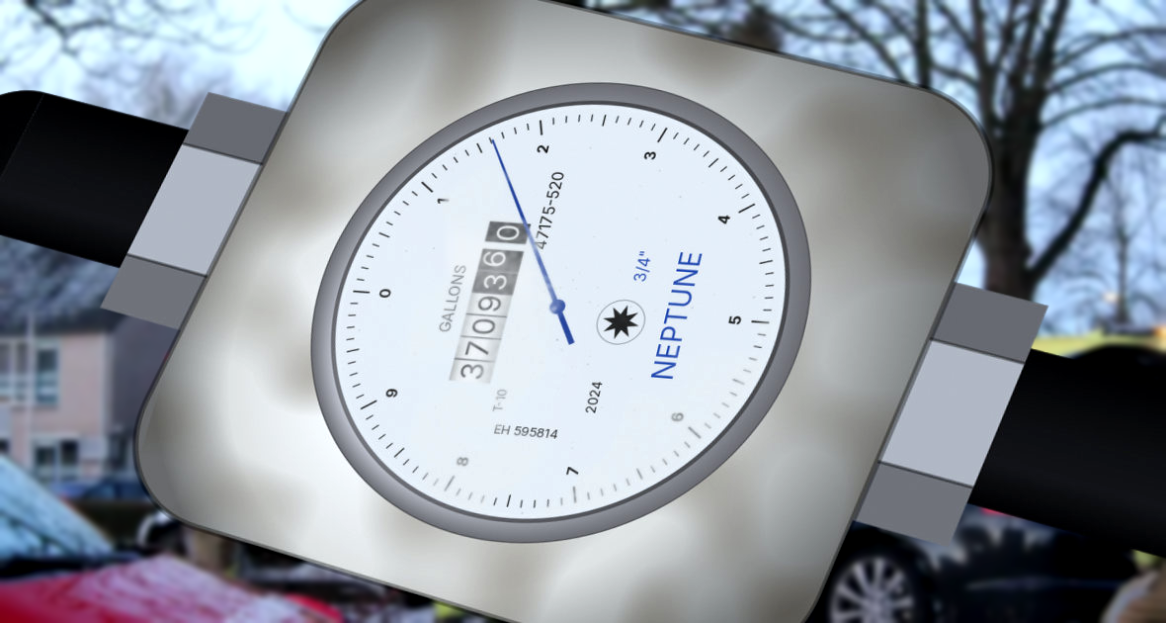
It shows 3709361.6 gal
